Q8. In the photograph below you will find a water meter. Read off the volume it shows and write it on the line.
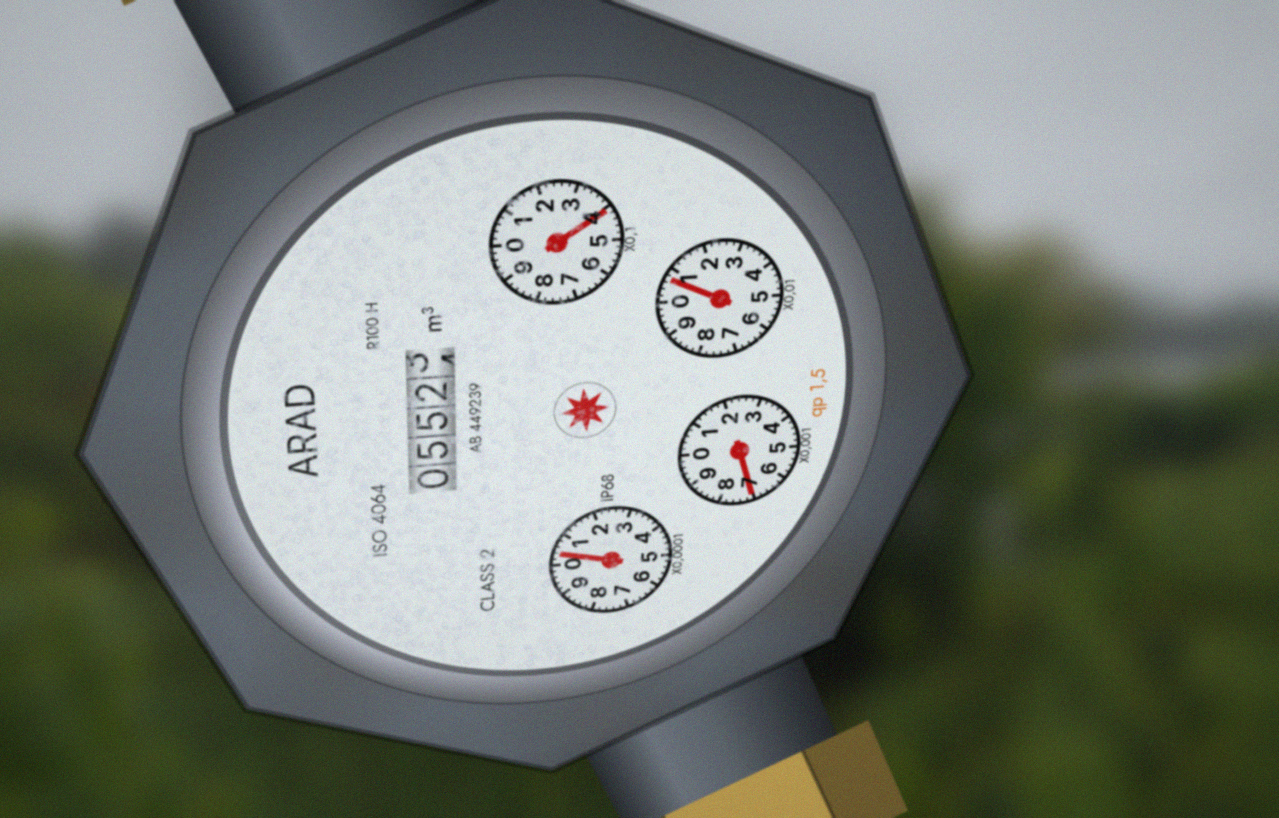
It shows 5523.4070 m³
